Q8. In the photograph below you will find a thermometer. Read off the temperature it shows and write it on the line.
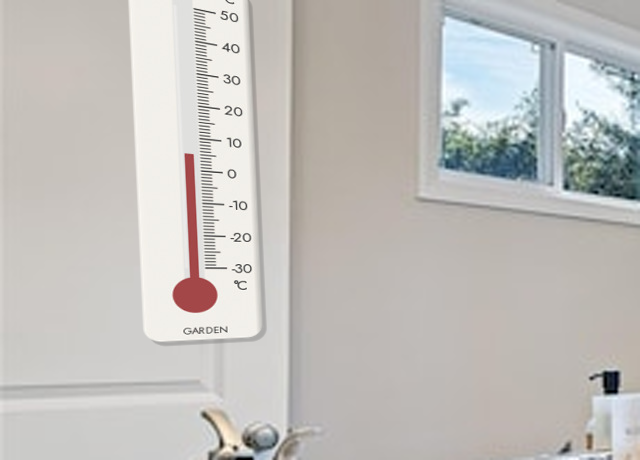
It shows 5 °C
